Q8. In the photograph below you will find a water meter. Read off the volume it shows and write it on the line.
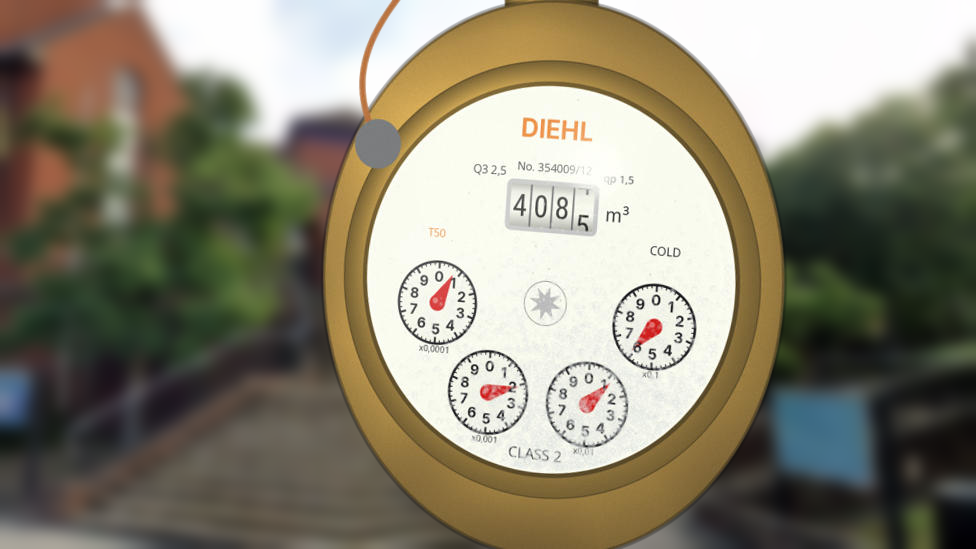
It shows 4084.6120 m³
